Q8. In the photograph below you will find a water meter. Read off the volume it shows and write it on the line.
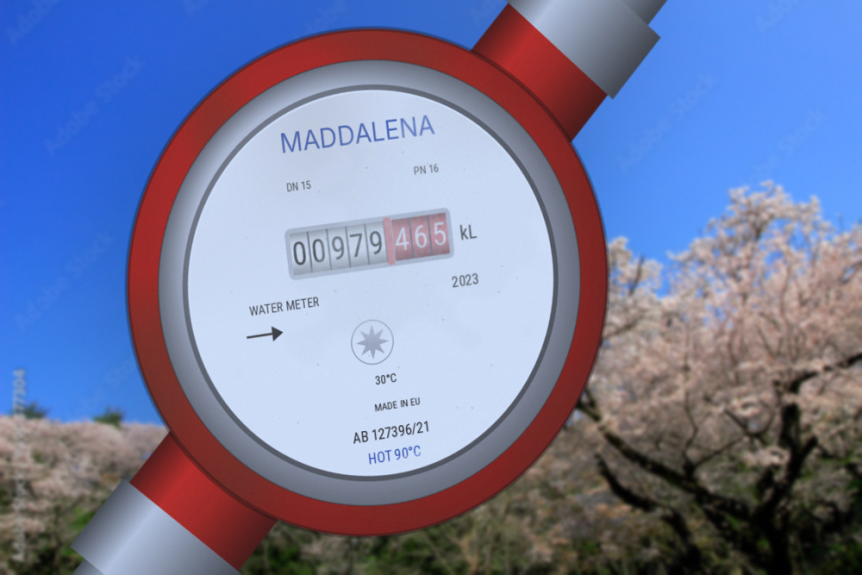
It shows 979.465 kL
